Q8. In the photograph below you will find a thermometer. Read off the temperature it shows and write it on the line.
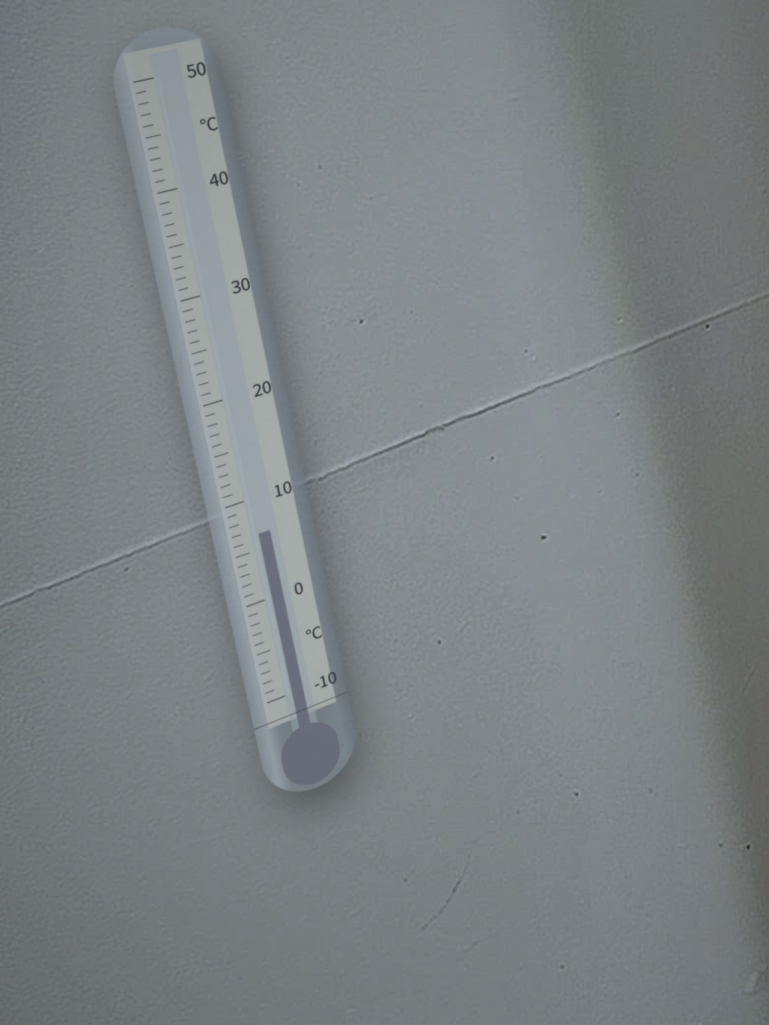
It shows 6.5 °C
